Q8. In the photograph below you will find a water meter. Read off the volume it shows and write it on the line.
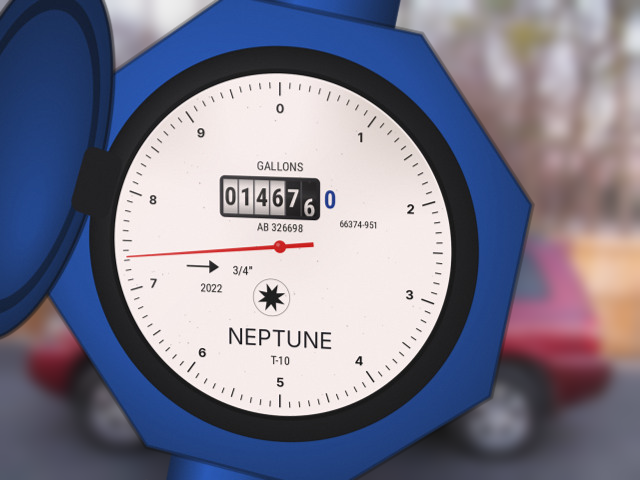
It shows 146757.3 gal
